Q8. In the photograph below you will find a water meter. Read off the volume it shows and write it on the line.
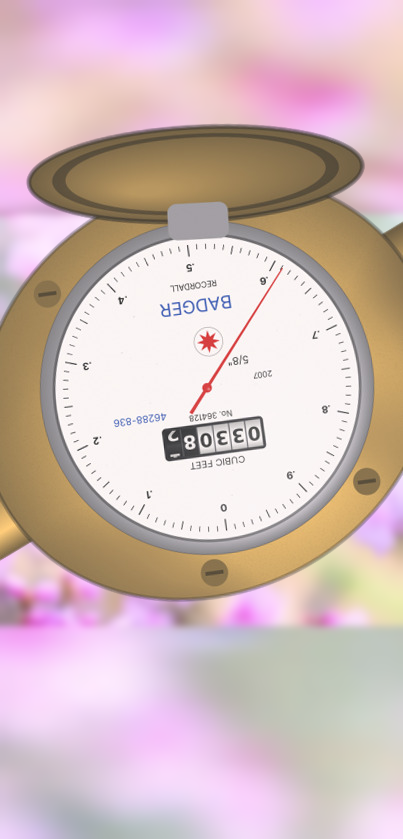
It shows 33081.61 ft³
